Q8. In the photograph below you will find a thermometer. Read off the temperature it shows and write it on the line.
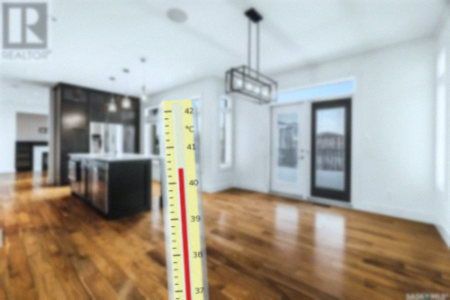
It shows 40.4 °C
